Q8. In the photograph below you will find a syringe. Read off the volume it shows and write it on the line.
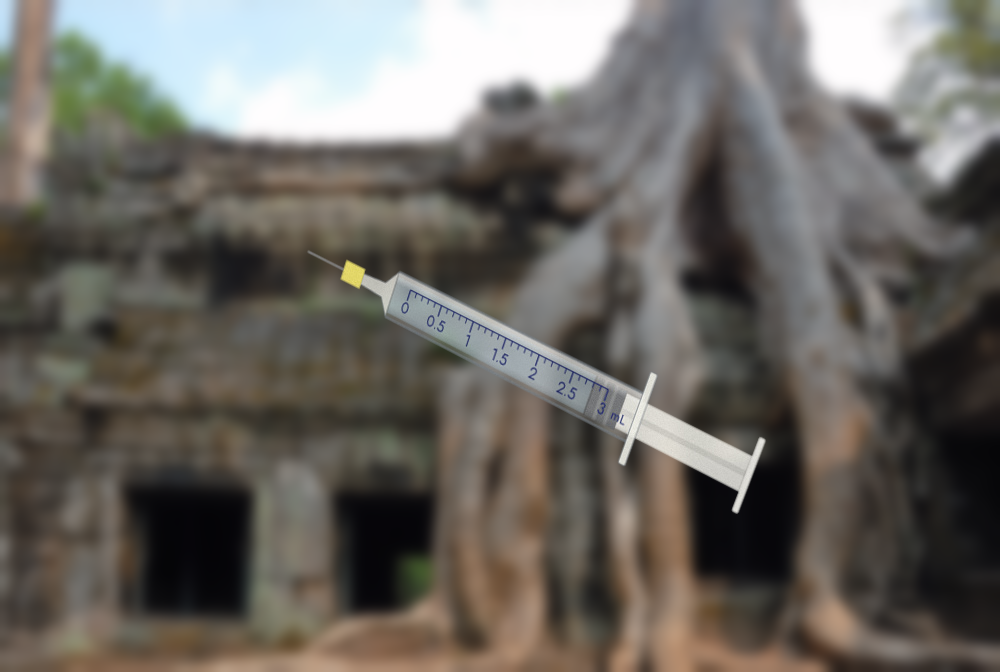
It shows 2.8 mL
